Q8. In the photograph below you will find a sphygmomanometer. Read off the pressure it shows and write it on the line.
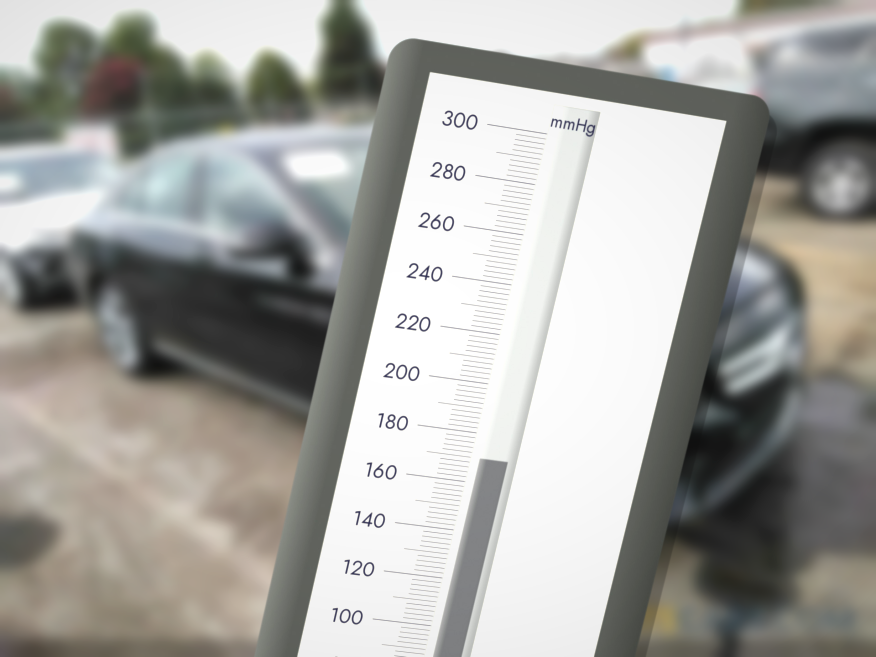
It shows 170 mmHg
